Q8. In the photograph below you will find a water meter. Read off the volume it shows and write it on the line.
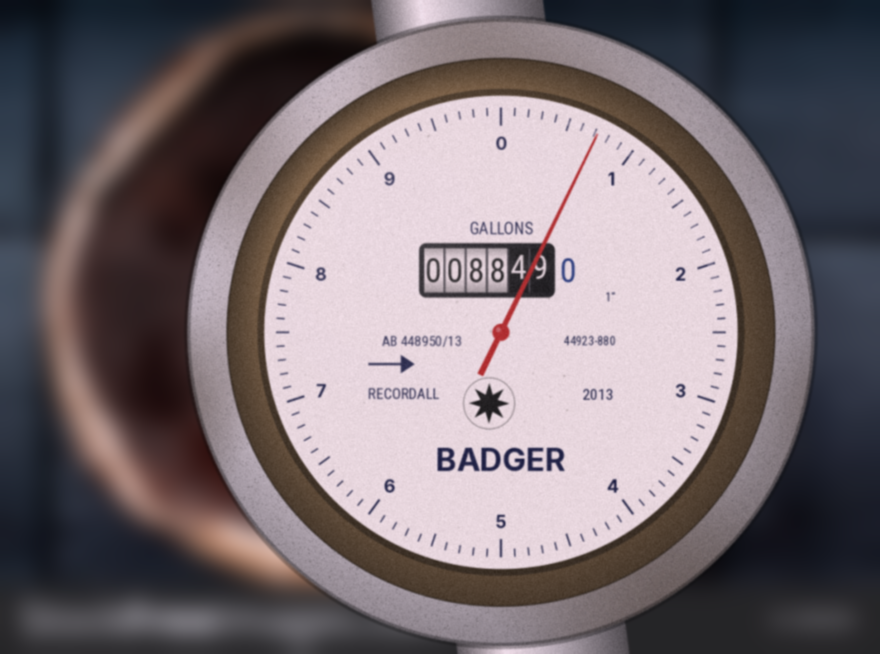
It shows 88490.7 gal
